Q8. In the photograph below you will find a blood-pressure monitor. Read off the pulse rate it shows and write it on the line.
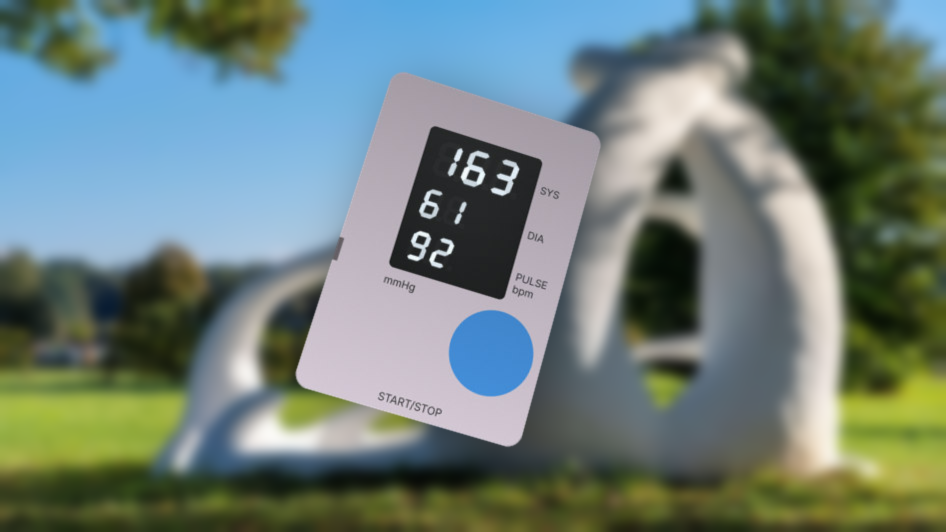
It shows 92 bpm
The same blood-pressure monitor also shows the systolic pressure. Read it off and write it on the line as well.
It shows 163 mmHg
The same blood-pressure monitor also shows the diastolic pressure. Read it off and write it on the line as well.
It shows 61 mmHg
